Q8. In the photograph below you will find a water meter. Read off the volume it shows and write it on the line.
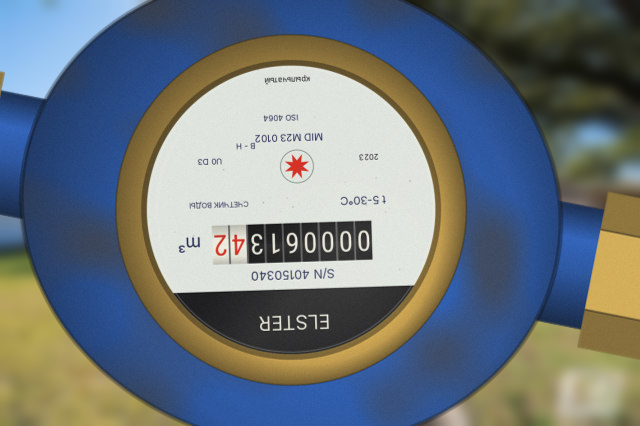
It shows 613.42 m³
